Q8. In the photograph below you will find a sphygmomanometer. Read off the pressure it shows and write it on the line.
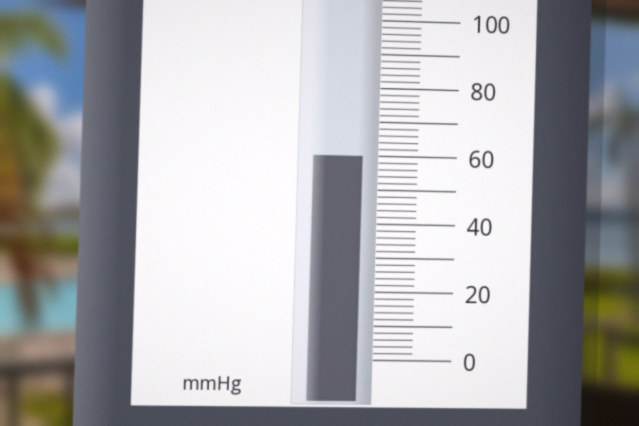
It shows 60 mmHg
